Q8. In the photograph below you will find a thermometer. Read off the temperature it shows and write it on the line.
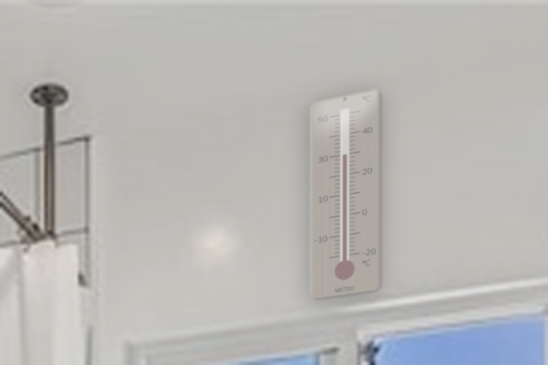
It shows 30 °C
